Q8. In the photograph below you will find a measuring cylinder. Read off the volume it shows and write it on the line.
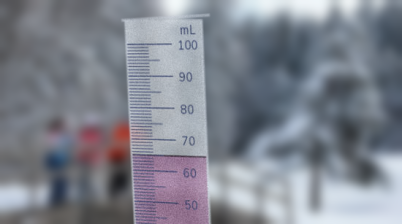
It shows 65 mL
